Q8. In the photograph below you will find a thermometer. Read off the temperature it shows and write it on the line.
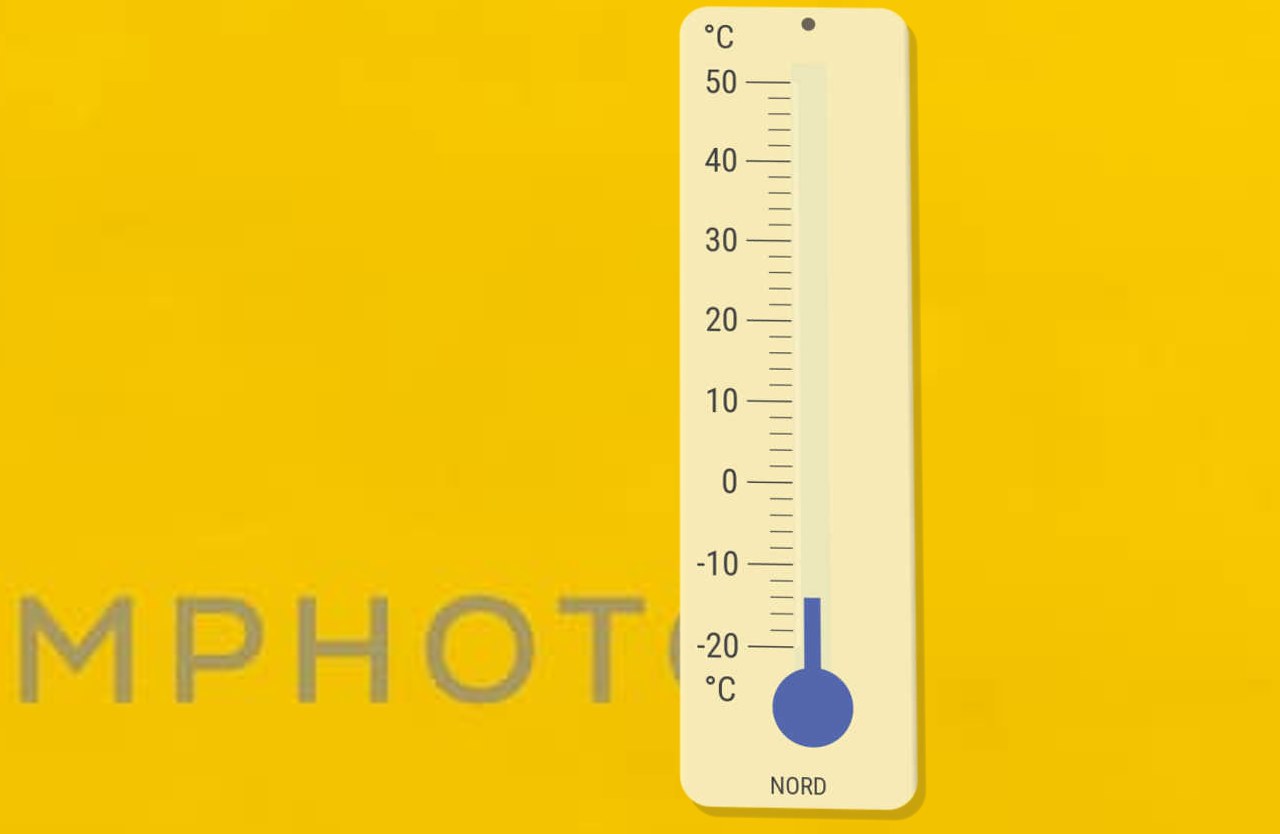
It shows -14 °C
